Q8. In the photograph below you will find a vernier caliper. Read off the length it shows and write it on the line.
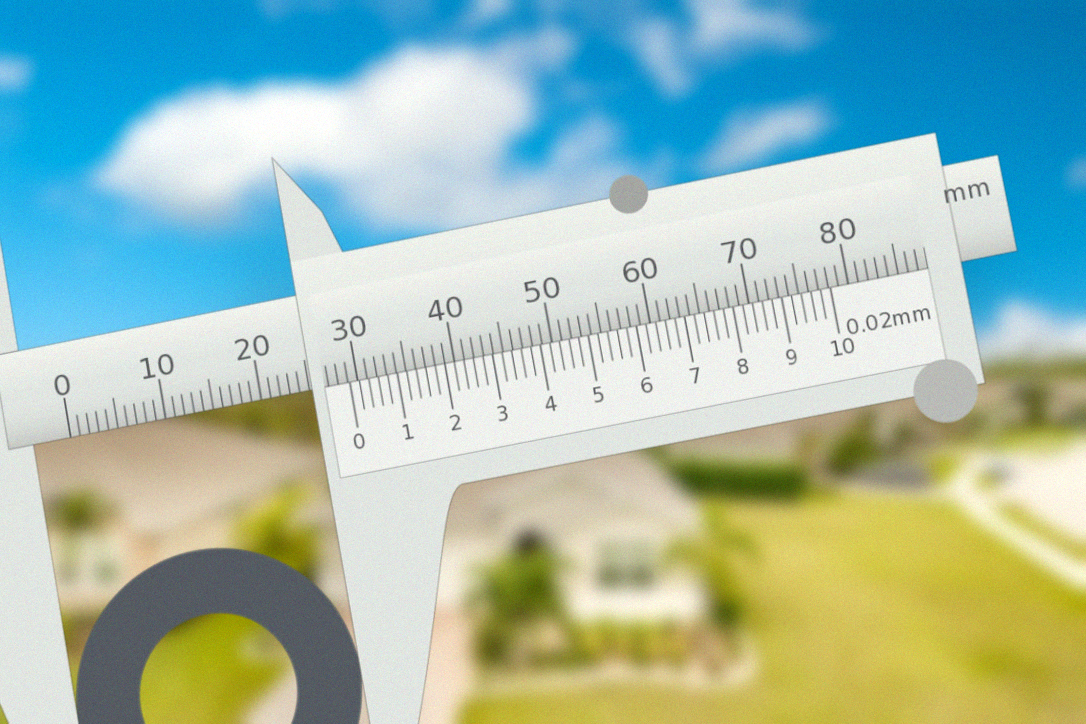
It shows 29.2 mm
